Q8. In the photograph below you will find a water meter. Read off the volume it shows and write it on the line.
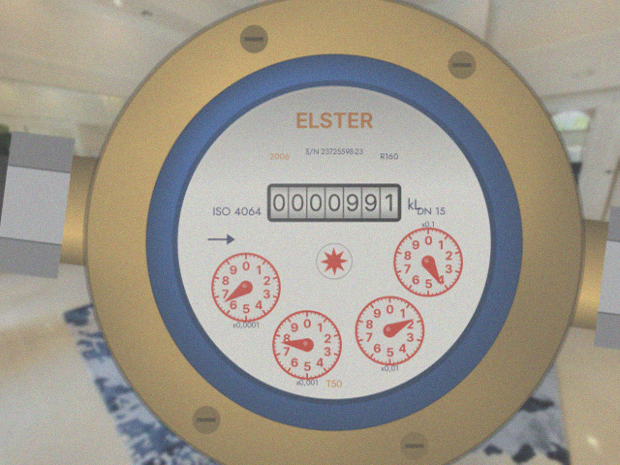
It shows 991.4176 kL
